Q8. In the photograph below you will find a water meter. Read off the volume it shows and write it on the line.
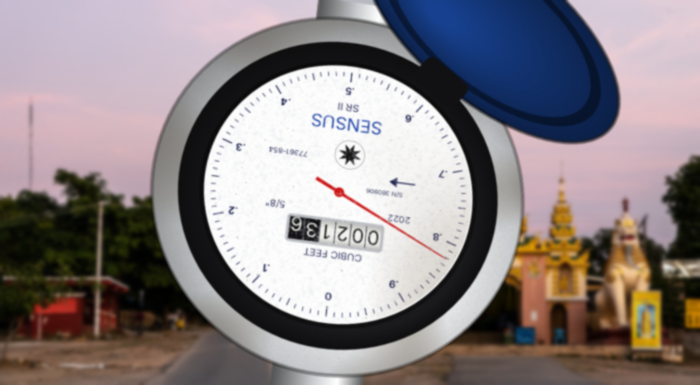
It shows 2135.82 ft³
